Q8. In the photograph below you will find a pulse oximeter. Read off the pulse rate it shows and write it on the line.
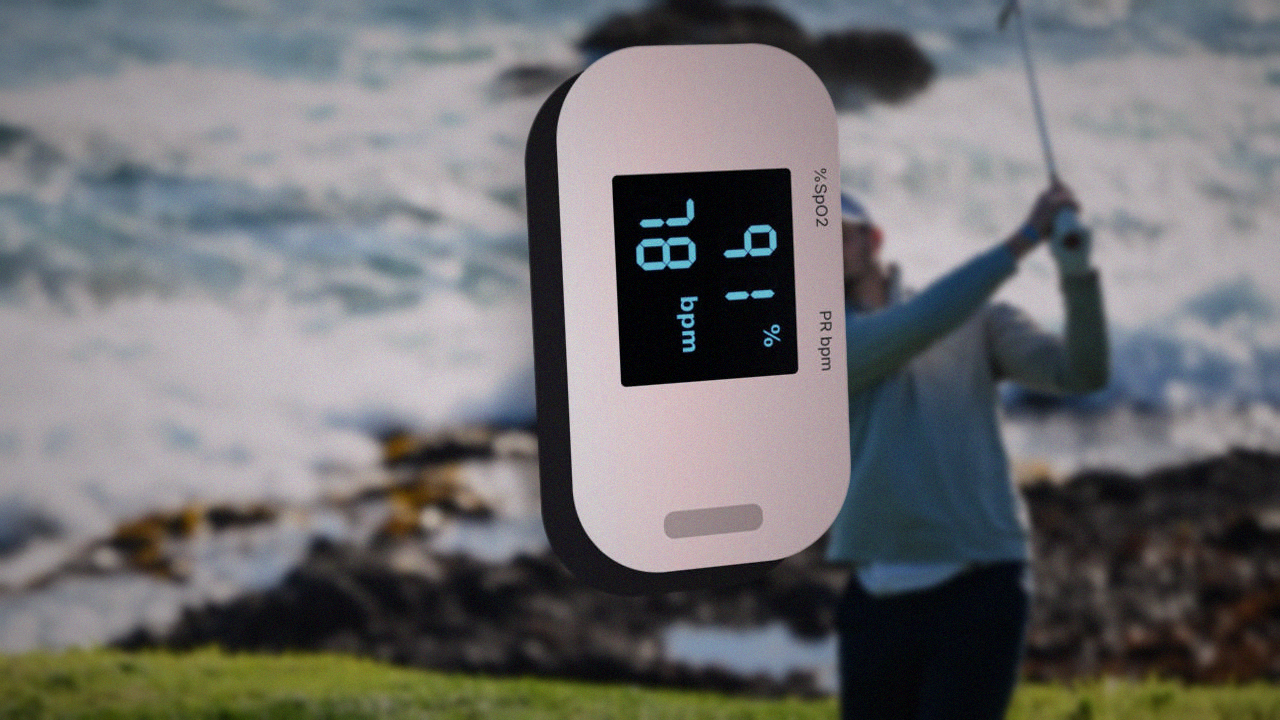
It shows 78 bpm
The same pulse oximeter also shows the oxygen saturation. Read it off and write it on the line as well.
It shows 91 %
